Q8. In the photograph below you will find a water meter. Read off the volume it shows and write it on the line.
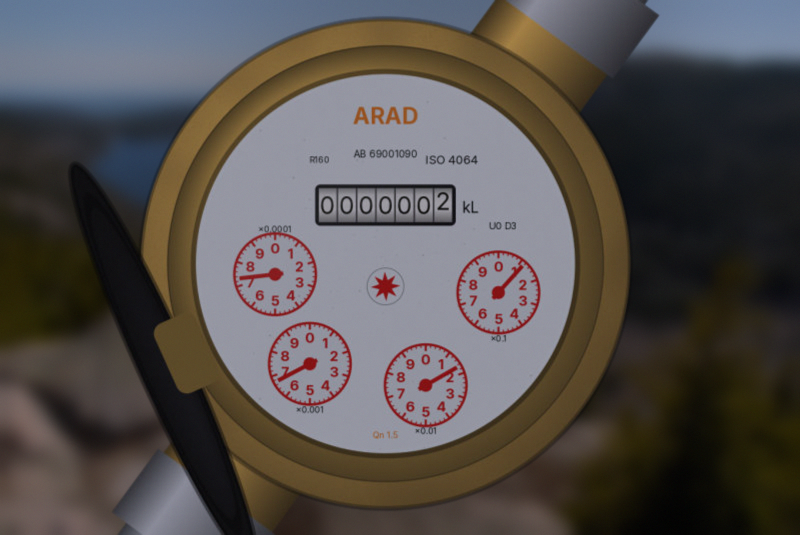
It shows 2.1167 kL
